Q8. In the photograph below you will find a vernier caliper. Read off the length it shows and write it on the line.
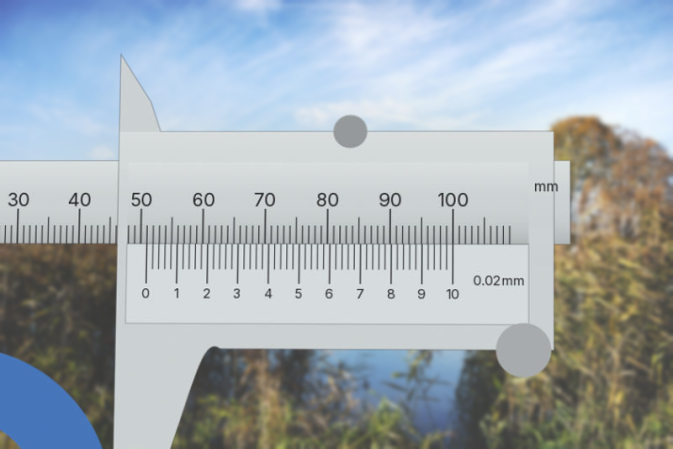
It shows 51.0 mm
